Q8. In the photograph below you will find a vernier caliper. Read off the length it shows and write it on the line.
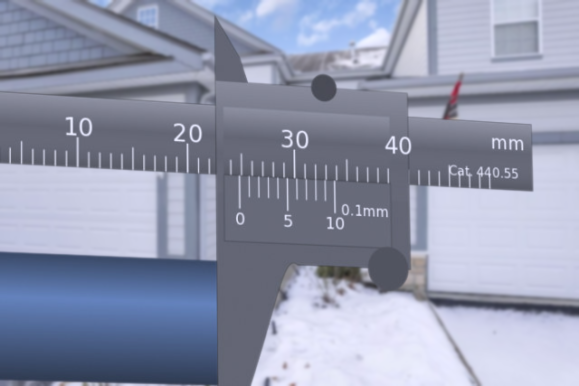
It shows 24.8 mm
